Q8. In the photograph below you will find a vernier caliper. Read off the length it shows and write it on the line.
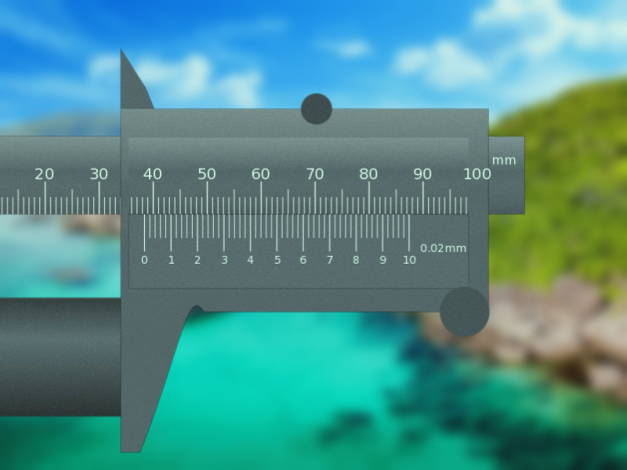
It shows 38.4 mm
